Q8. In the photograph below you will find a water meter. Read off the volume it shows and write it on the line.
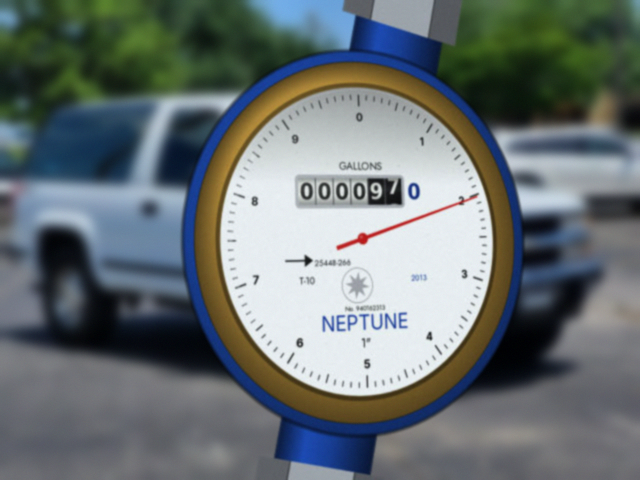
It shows 972.0 gal
